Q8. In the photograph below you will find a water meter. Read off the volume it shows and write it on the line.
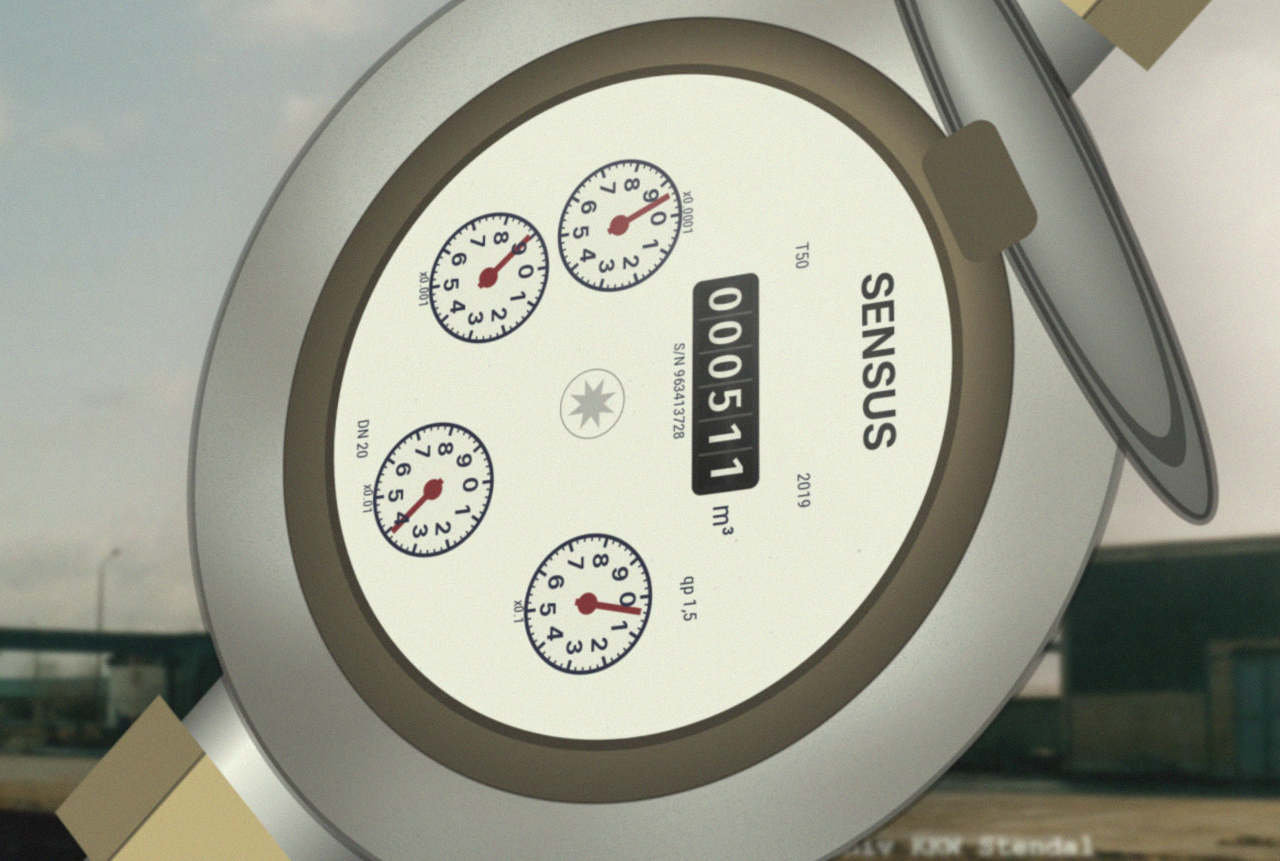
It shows 511.0389 m³
